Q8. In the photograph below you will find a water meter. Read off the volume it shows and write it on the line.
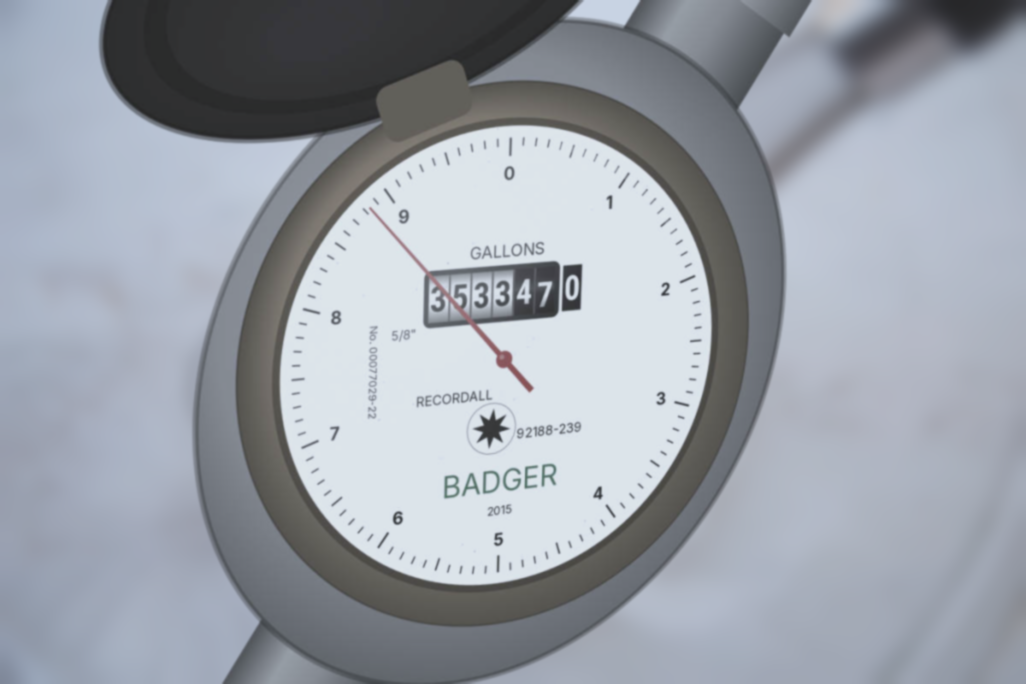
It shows 3533468.8 gal
